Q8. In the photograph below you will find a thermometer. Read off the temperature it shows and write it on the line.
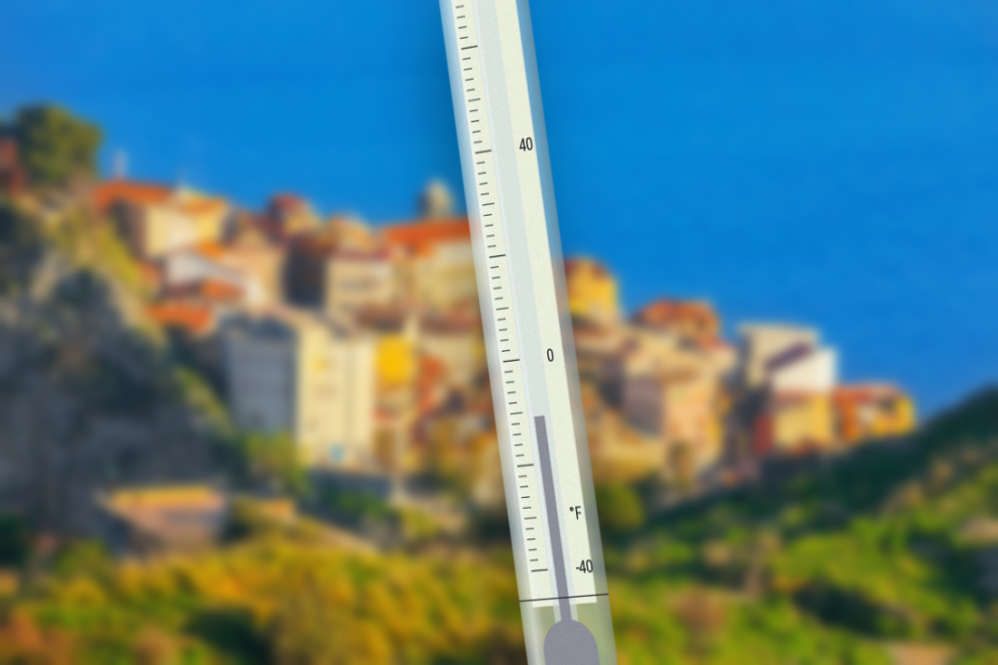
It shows -11 °F
